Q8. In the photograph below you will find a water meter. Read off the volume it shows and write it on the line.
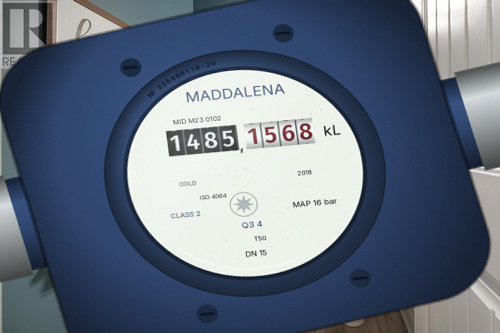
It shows 1485.1568 kL
